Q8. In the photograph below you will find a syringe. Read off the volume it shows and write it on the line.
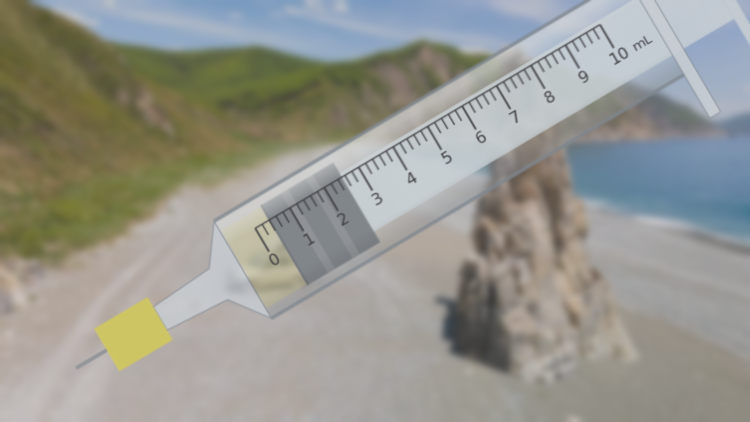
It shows 0.4 mL
